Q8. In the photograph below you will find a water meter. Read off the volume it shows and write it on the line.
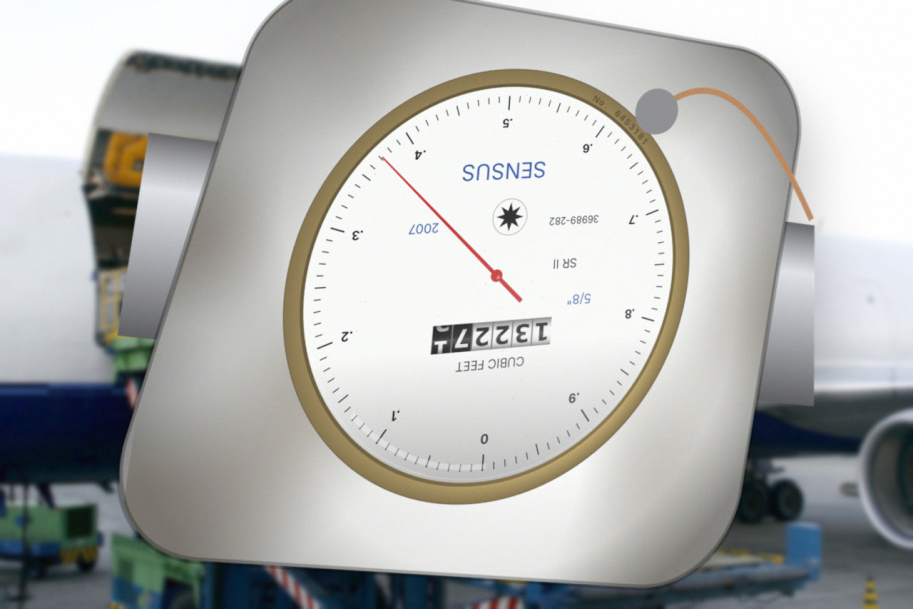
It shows 132271.37 ft³
